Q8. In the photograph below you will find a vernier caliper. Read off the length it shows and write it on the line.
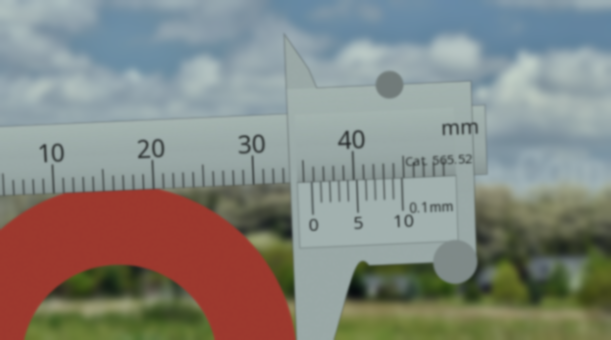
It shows 35.8 mm
